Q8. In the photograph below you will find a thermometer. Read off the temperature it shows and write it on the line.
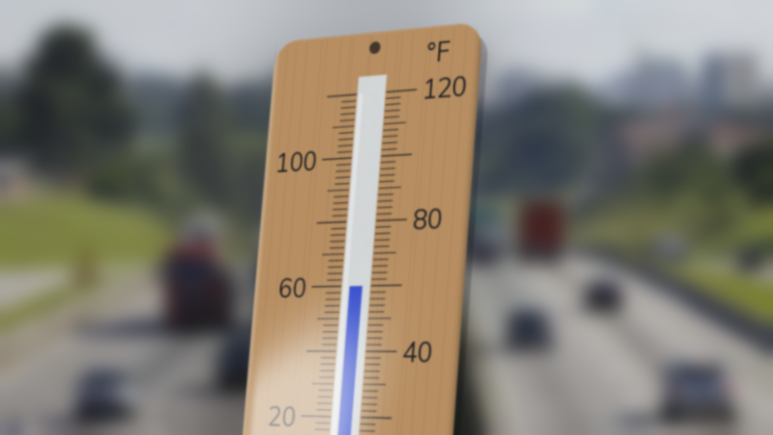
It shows 60 °F
